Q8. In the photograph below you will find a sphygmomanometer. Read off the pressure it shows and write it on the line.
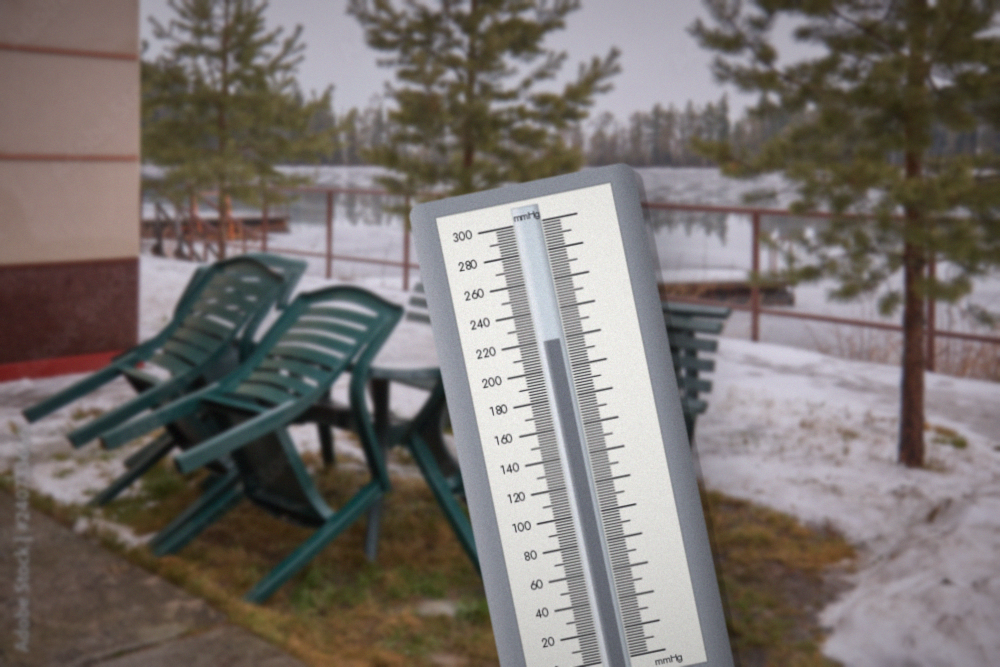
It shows 220 mmHg
